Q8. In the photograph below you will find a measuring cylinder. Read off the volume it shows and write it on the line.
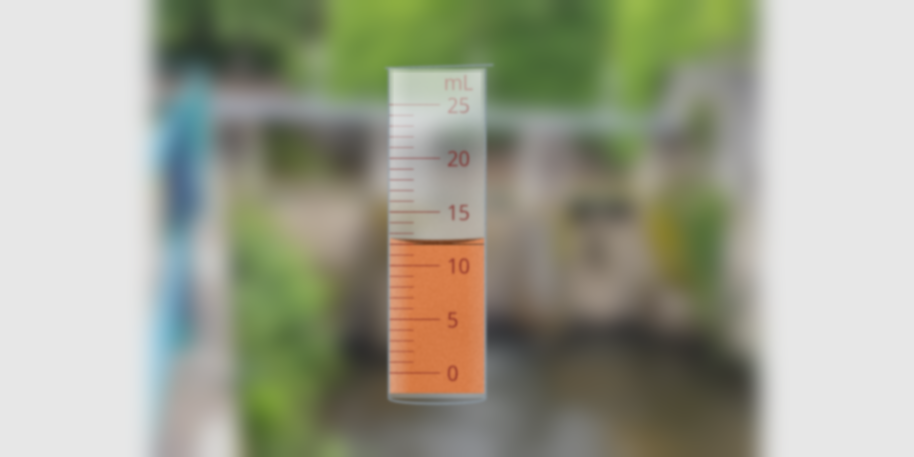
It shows 12 mL
